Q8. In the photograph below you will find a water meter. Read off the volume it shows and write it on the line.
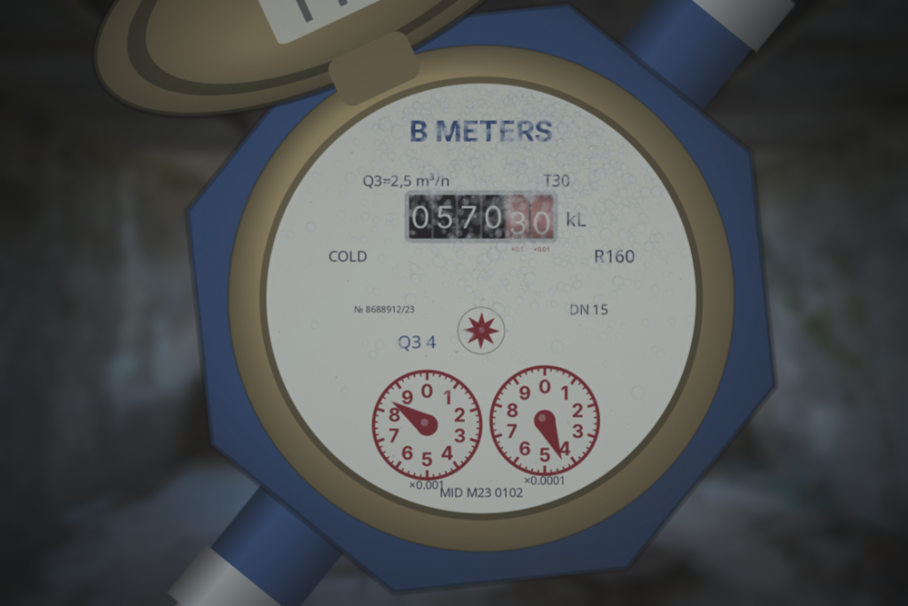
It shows 570.2984 kL
